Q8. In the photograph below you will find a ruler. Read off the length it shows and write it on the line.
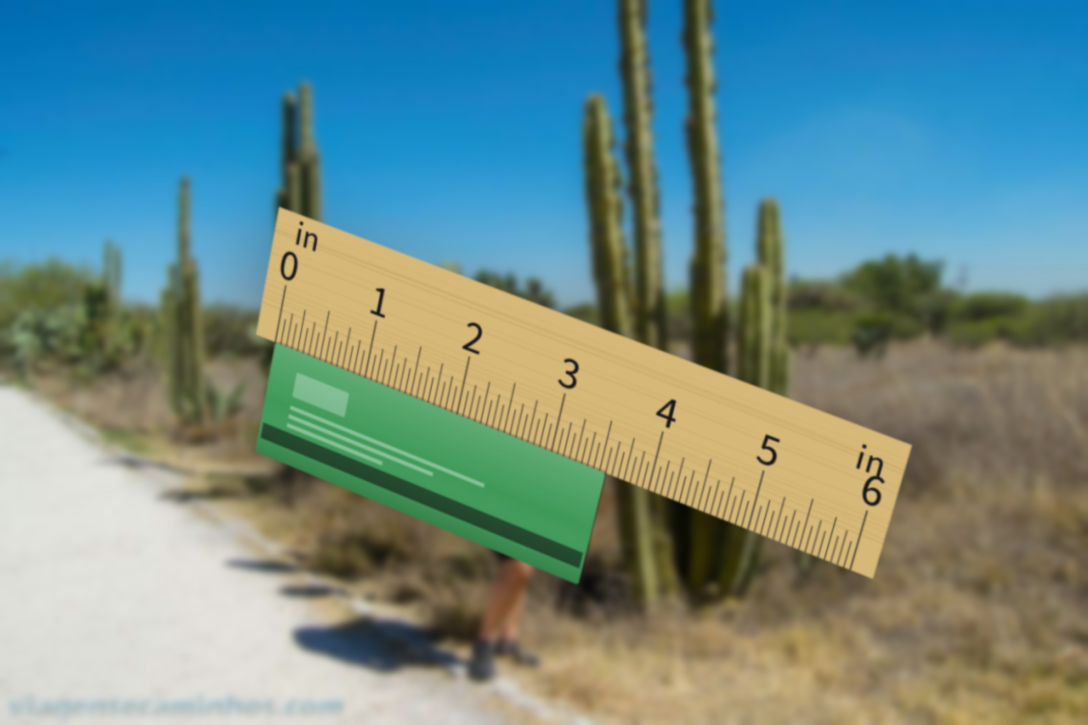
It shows 3.5625 in
